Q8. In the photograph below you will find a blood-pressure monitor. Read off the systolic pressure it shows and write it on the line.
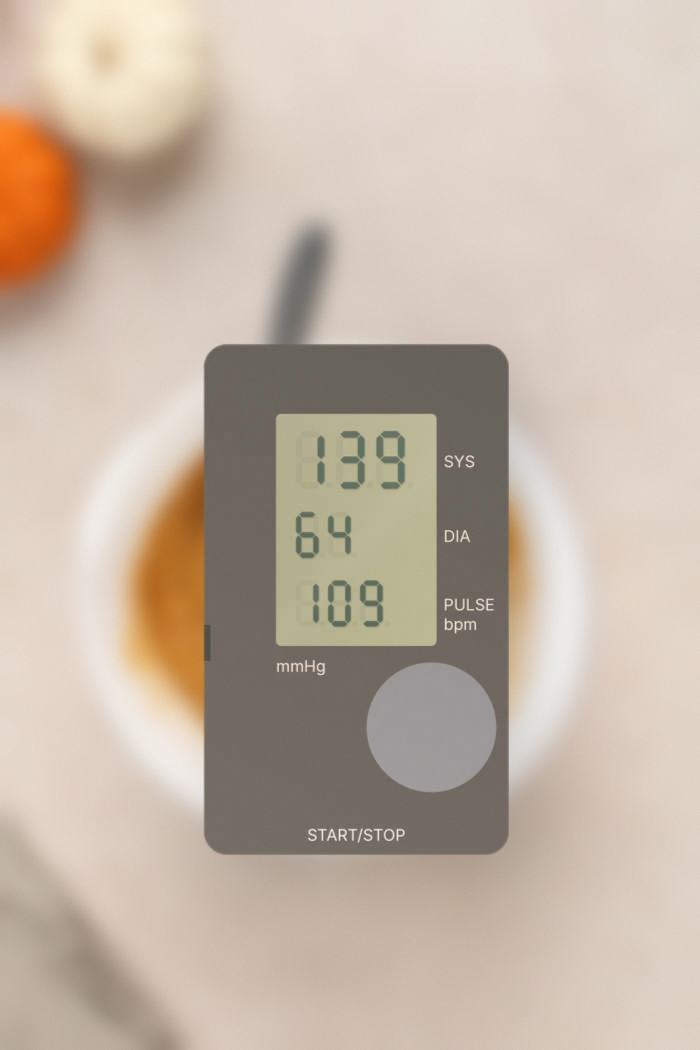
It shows 139 mmHg
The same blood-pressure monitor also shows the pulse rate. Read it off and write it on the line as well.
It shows 109 bpm
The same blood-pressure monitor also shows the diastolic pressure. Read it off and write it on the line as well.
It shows 64 mmHg
